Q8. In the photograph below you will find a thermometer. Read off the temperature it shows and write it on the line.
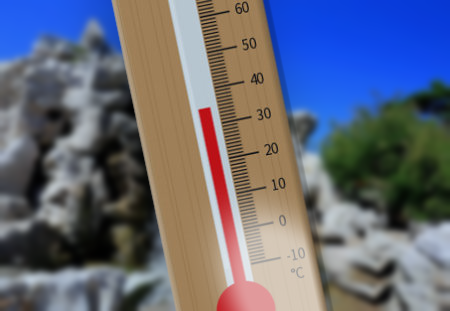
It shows 35 °C
